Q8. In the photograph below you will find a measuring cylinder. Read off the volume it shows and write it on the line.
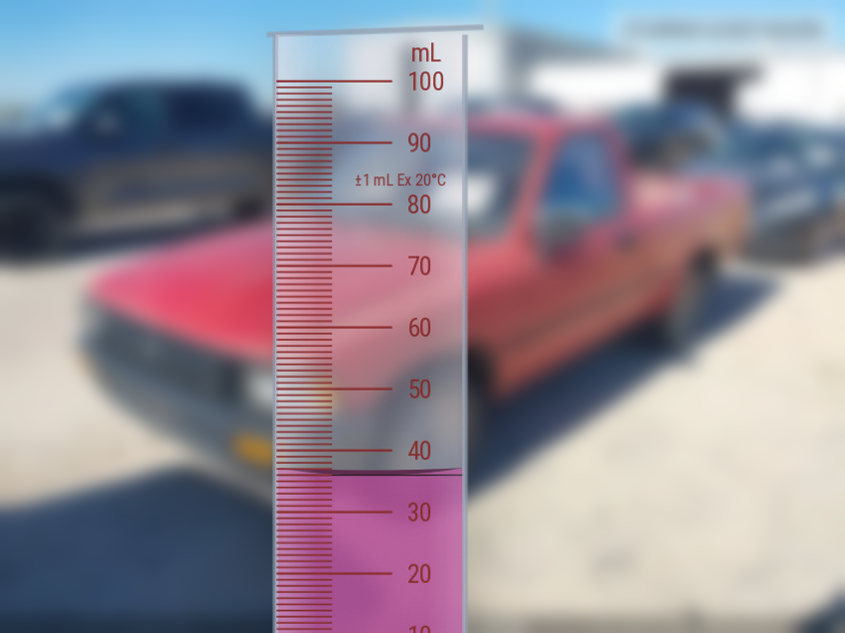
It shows 36 mL
